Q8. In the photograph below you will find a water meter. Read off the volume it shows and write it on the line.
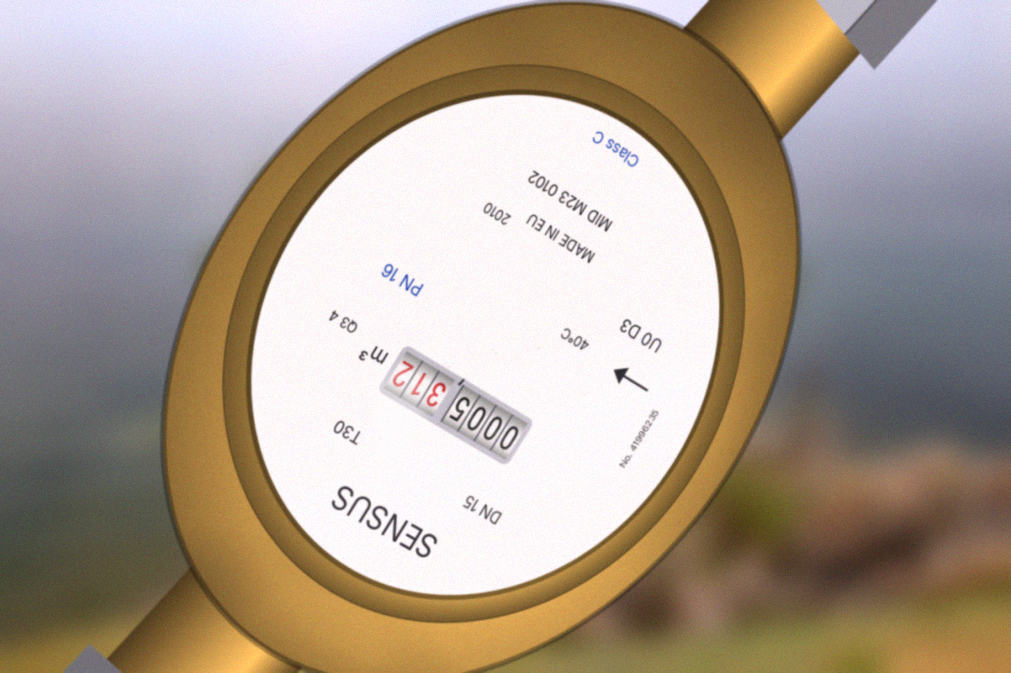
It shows 5.312 m³
